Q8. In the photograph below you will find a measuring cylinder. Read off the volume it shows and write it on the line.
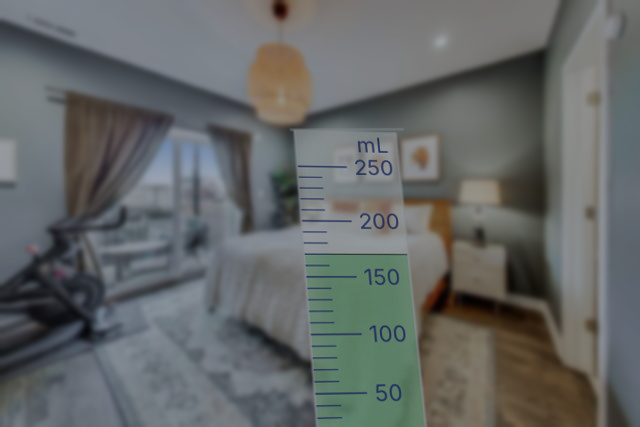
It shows 170 mL
